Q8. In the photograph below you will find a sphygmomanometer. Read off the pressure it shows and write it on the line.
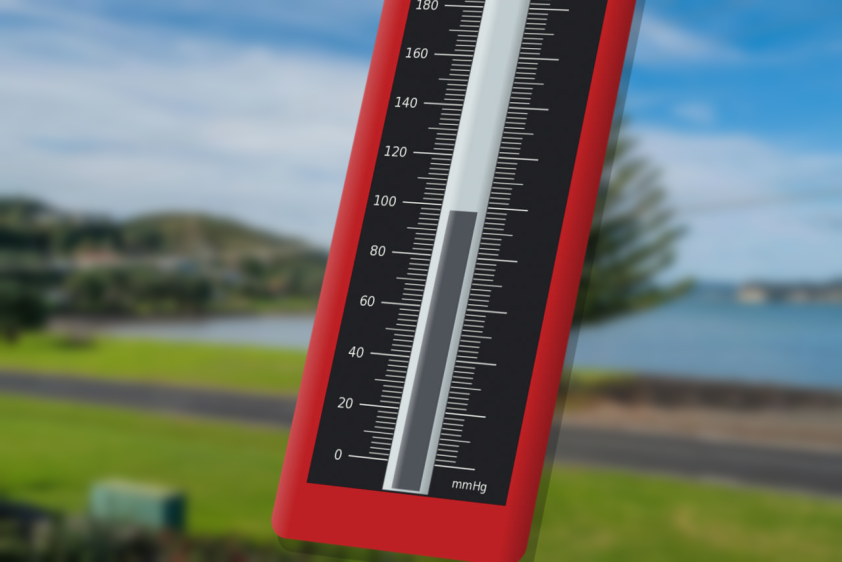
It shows 98 mmHg
